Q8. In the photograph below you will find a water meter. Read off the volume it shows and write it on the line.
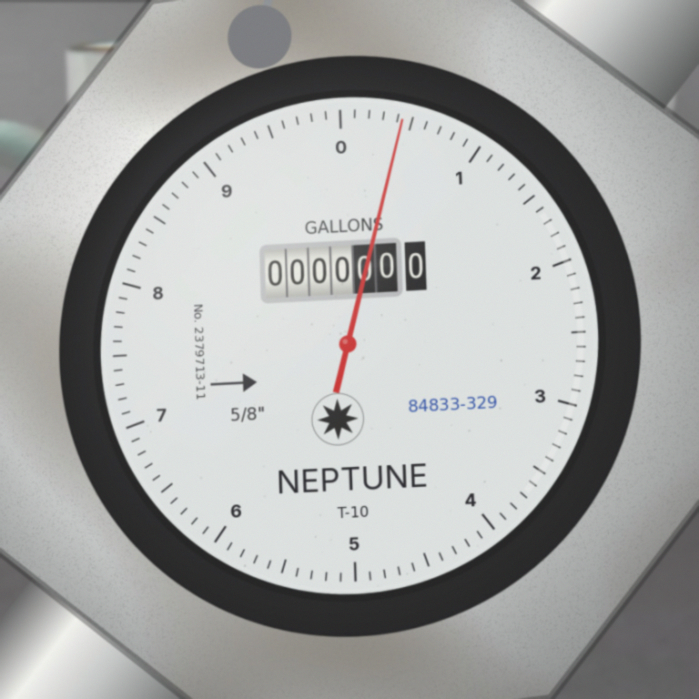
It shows 0.4 gal
